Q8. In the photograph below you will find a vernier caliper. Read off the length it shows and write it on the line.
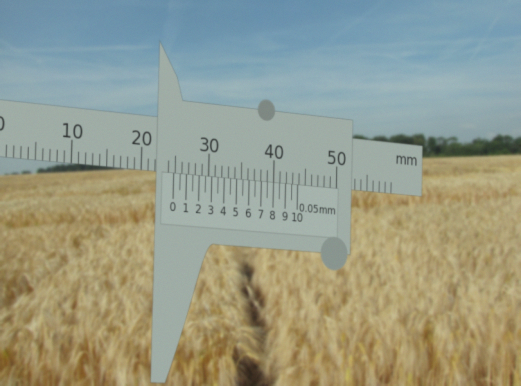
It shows 24.8 mm
